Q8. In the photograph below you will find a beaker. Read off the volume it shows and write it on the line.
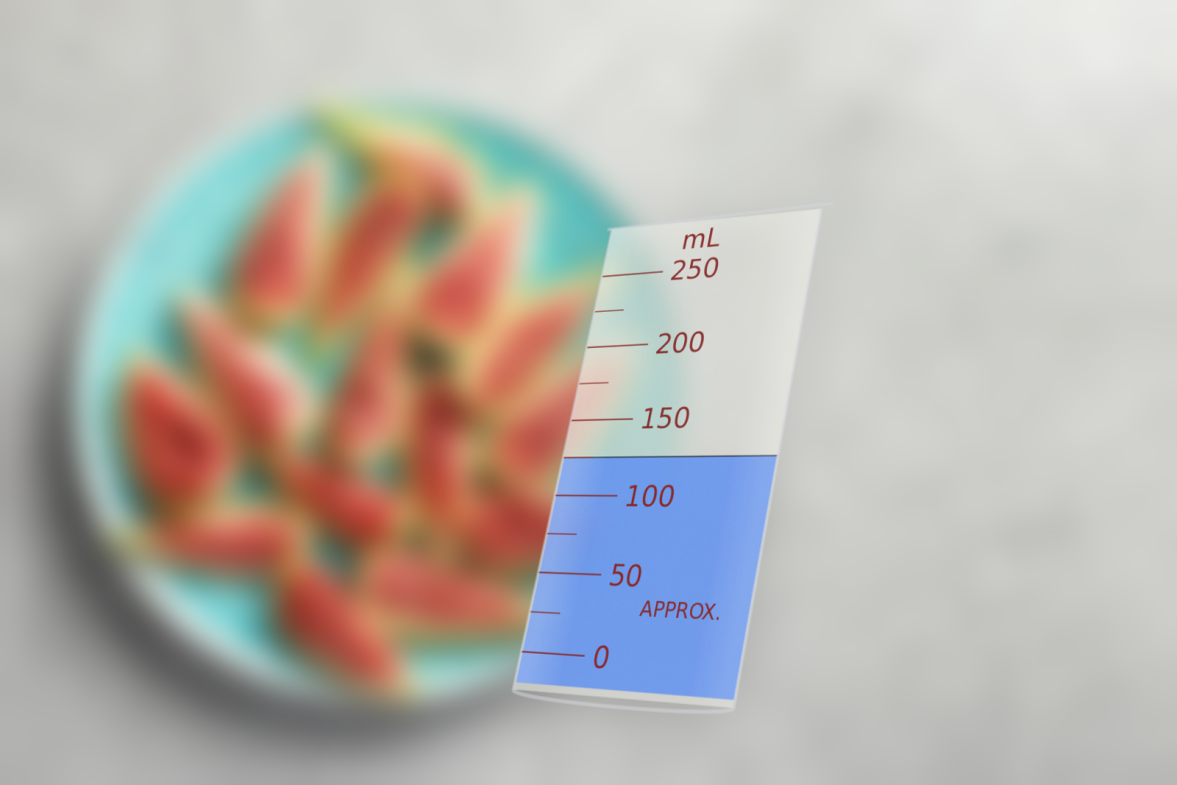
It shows 125 mL
